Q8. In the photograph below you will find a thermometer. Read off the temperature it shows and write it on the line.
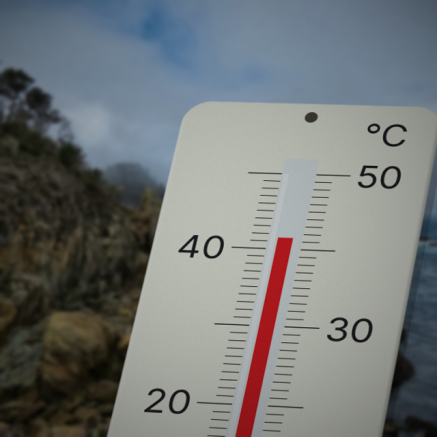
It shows 41.5 °C
